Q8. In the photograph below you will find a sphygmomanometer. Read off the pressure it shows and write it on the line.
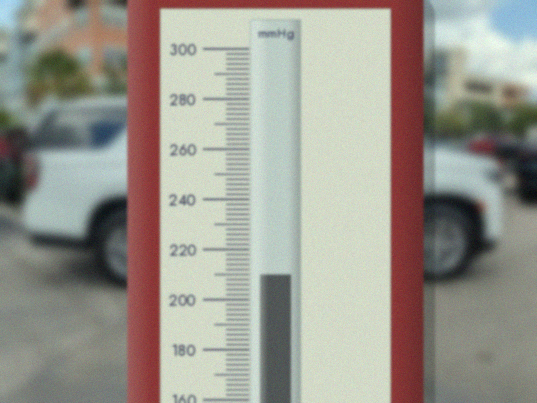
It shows 210 mmHg
